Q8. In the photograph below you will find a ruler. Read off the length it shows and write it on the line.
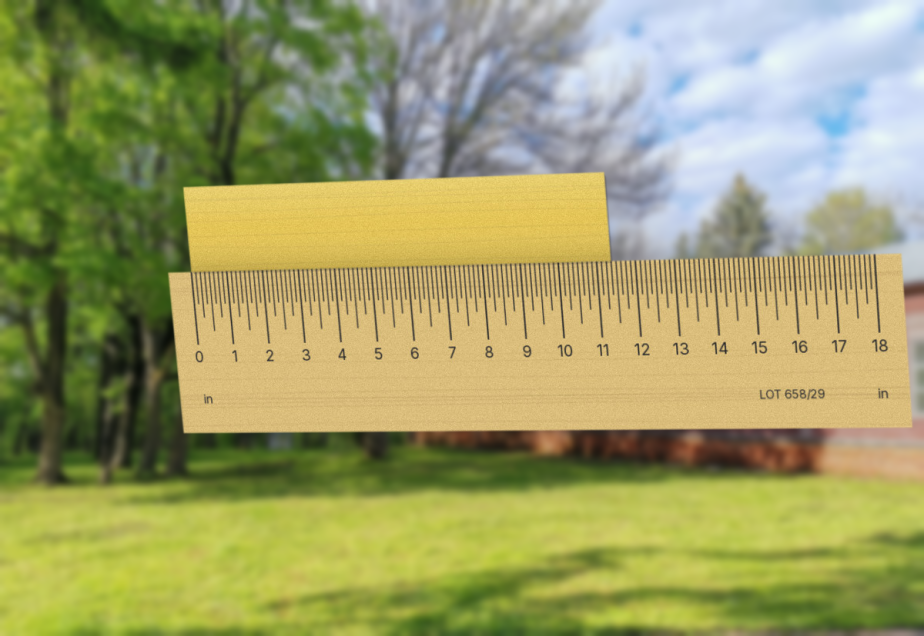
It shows 11.375 in
